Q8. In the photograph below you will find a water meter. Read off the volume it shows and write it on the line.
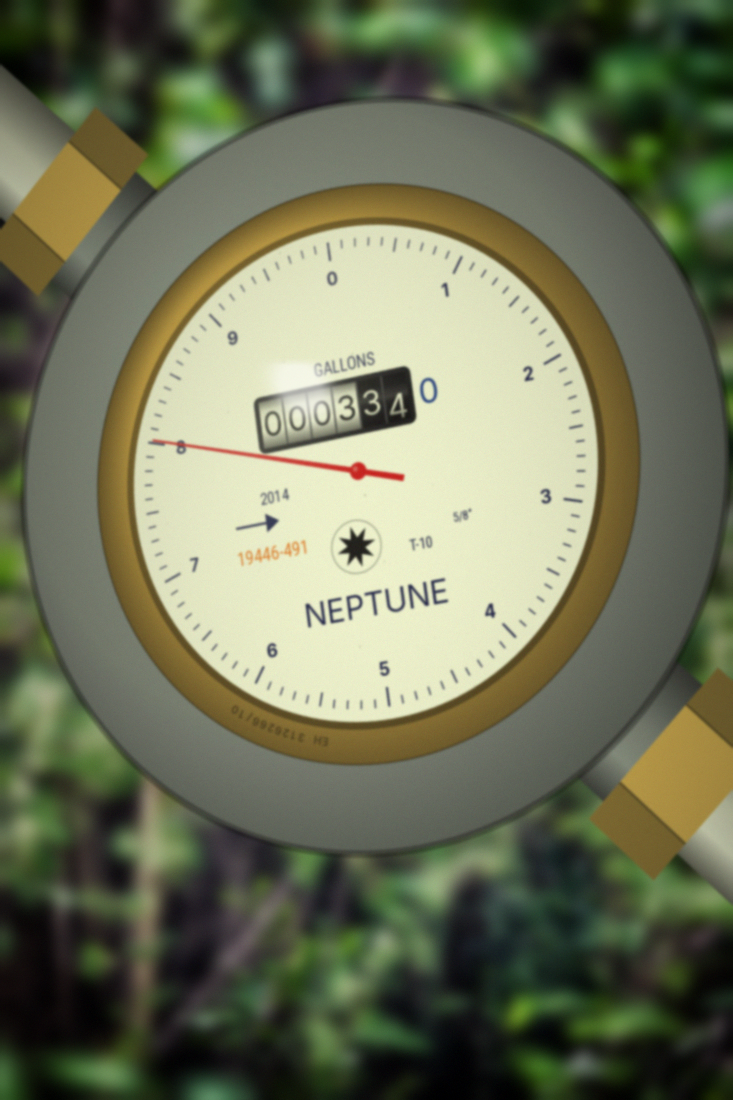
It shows 3338.0 gal
